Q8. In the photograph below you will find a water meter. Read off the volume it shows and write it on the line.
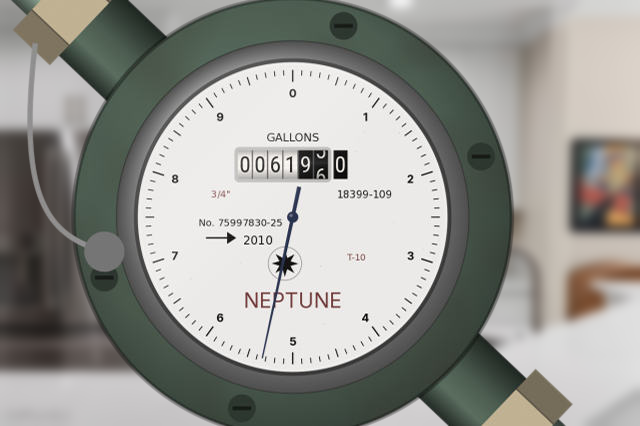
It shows 61955.3 gal
